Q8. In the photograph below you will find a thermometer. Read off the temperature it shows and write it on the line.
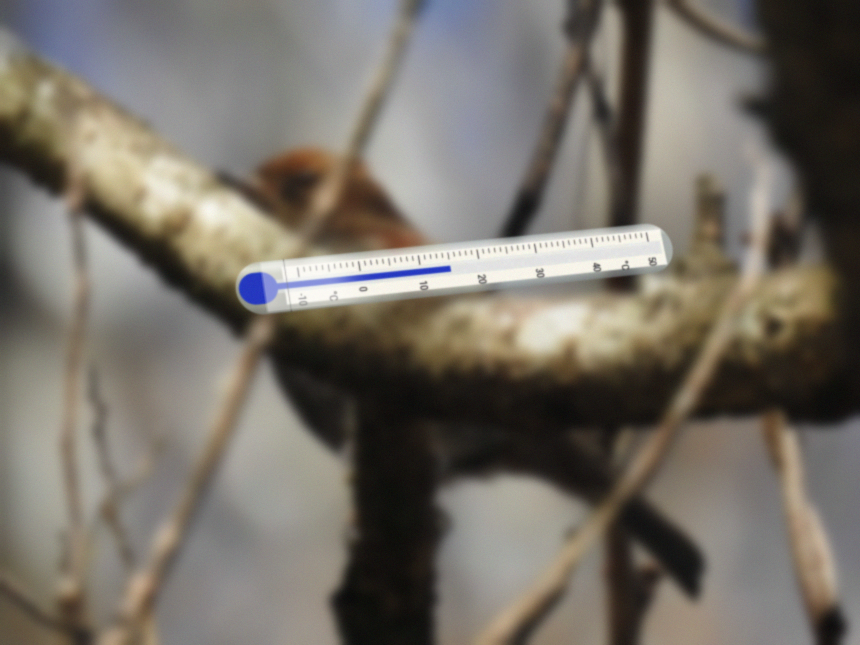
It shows 15 °C
